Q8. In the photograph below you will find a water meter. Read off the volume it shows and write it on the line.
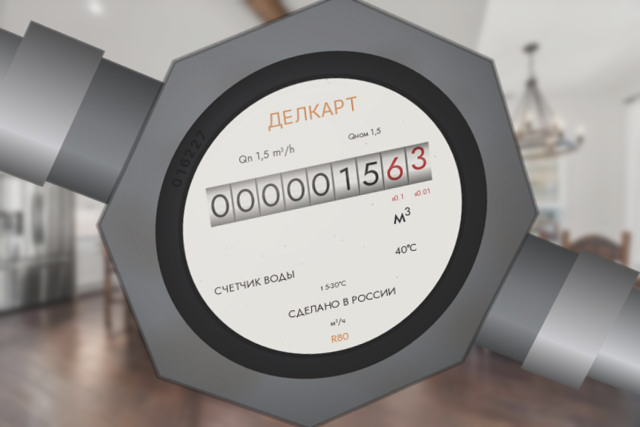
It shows 15.63 m³
